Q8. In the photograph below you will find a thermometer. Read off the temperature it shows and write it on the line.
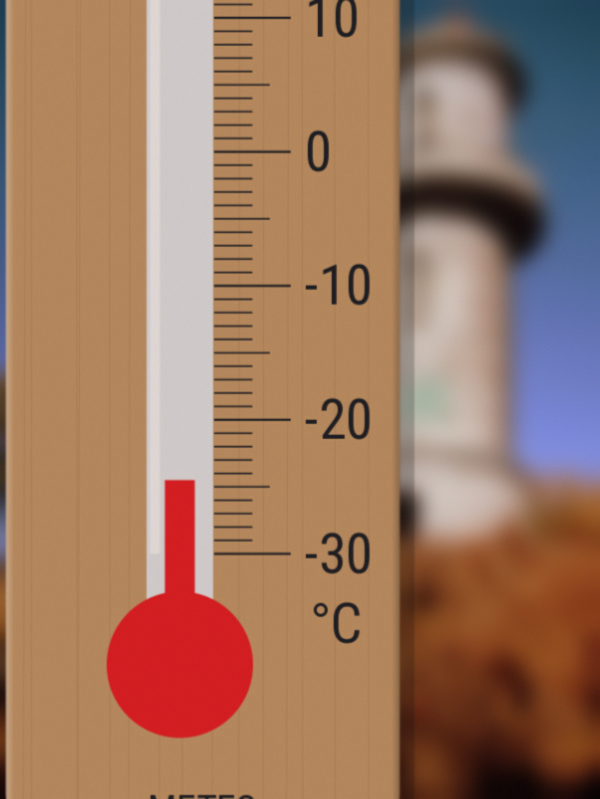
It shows -24.5 °C
